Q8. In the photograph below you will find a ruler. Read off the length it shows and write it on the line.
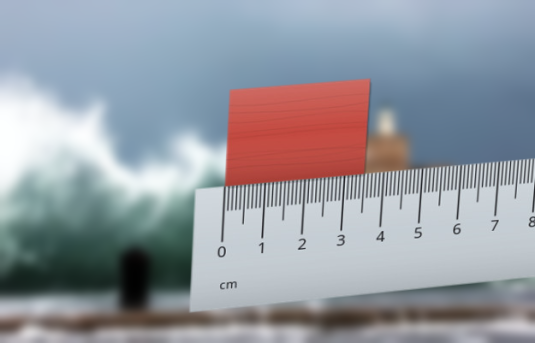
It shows 3.5 cm
